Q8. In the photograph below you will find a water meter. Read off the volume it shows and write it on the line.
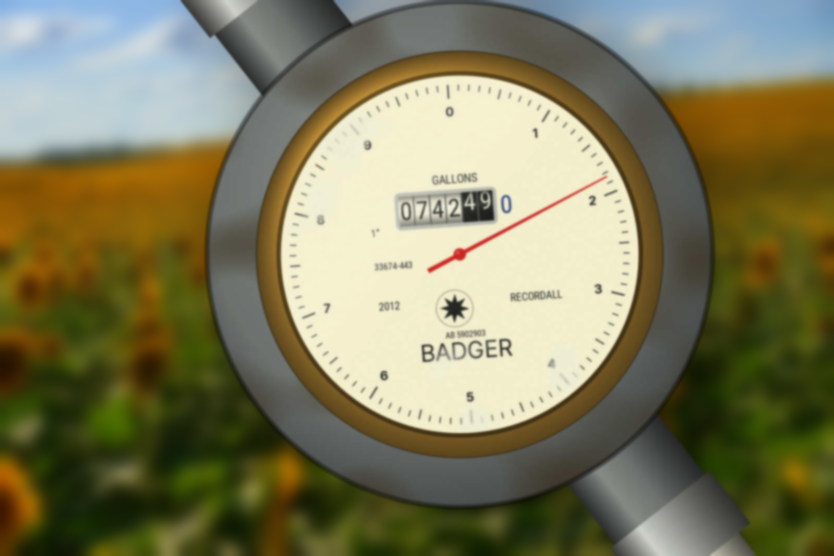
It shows 742491.8 gal
